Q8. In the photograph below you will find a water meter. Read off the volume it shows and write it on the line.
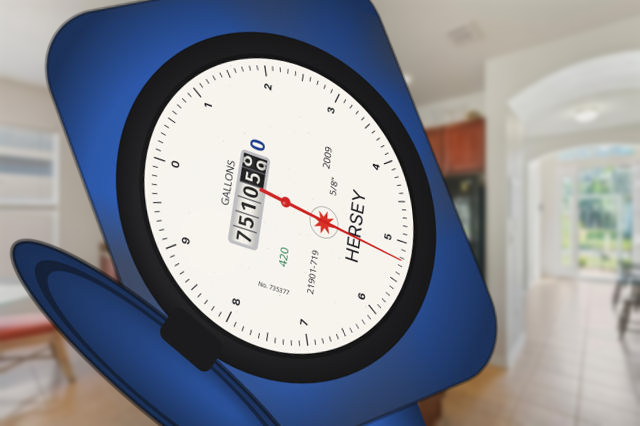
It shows 7510585.2 gal
